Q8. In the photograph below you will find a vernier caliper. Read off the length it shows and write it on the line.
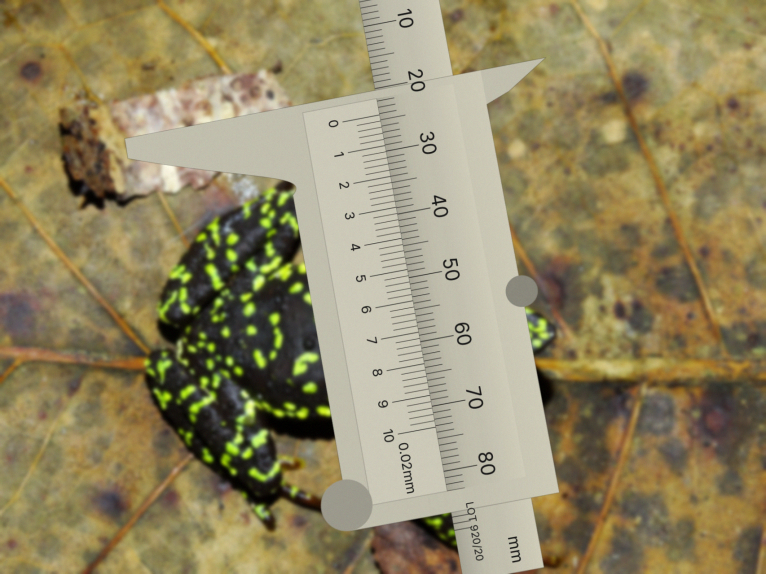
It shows 24.2 mm
